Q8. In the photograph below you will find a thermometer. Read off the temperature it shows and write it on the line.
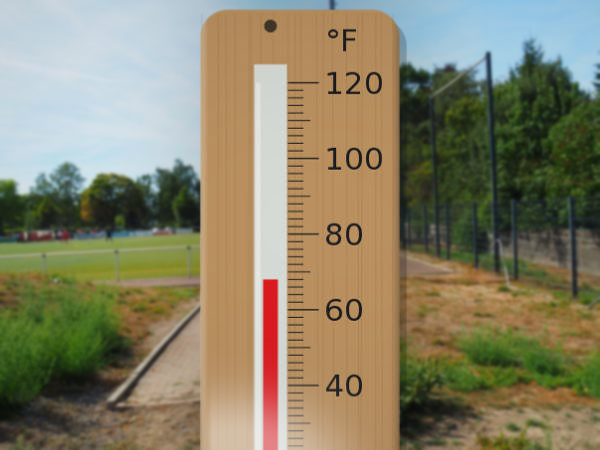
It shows 68 °F
